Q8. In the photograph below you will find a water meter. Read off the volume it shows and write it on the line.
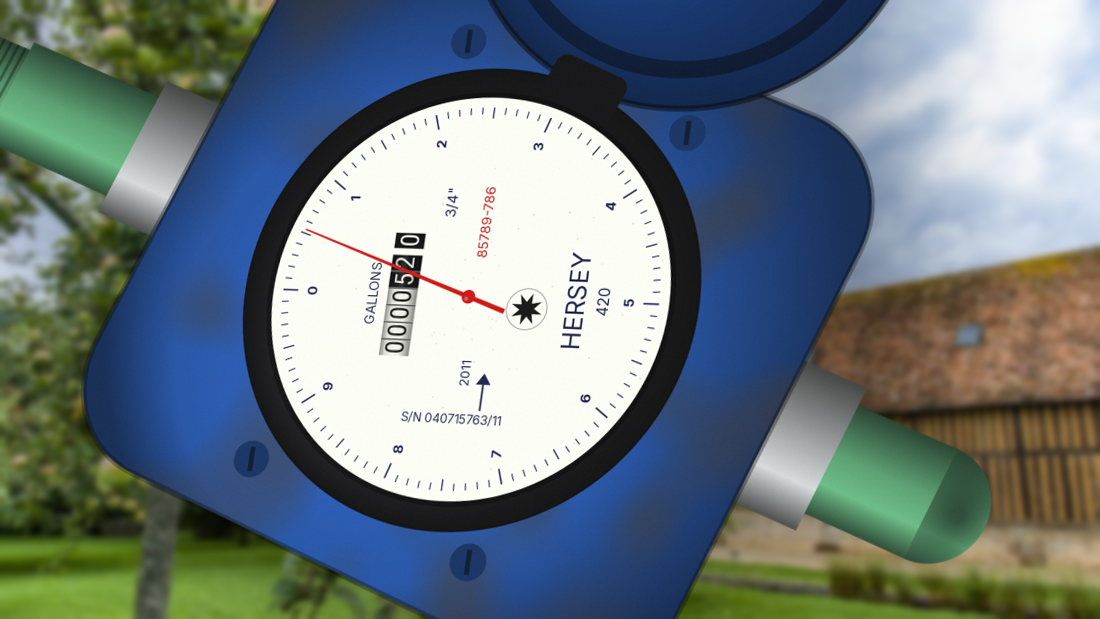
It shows 520.5 gal
